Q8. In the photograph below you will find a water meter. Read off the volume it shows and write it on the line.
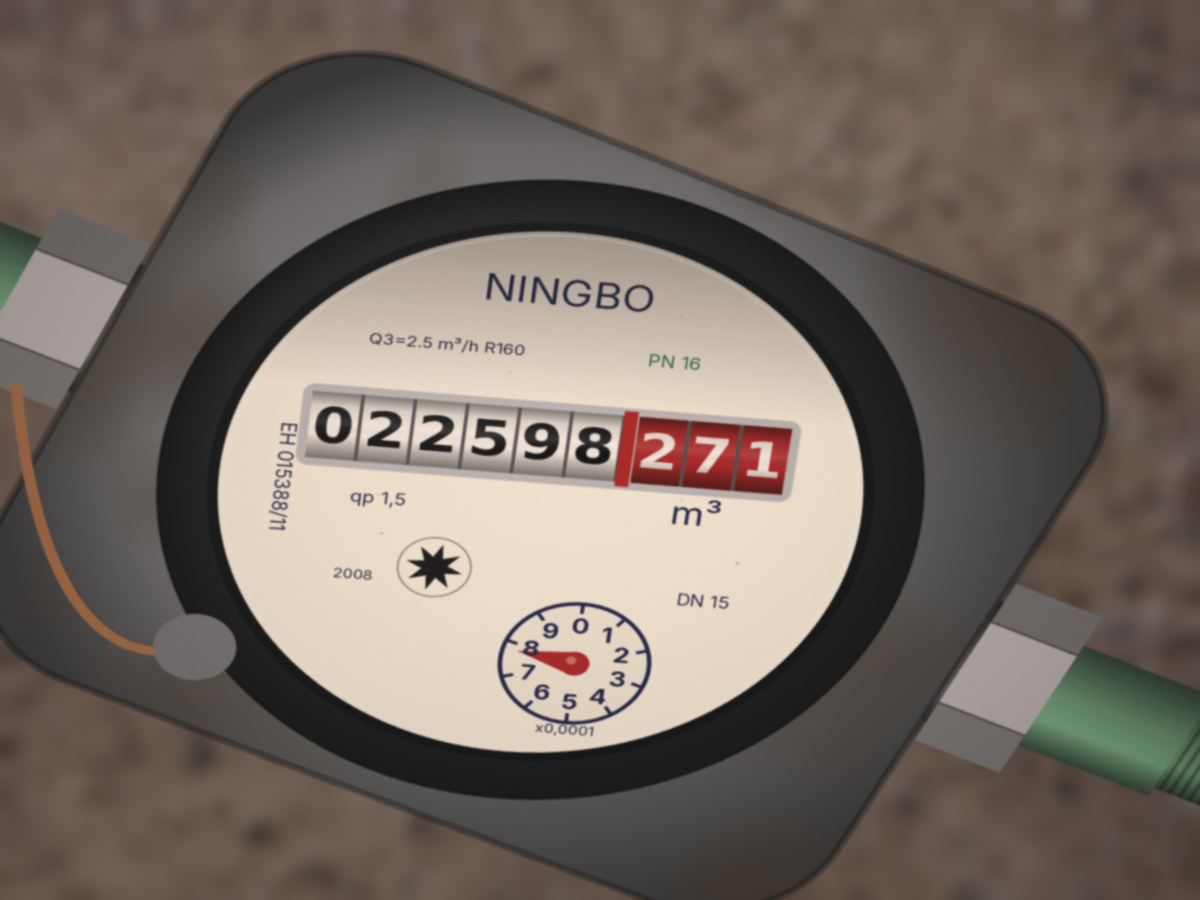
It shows 22598.2717 m³
